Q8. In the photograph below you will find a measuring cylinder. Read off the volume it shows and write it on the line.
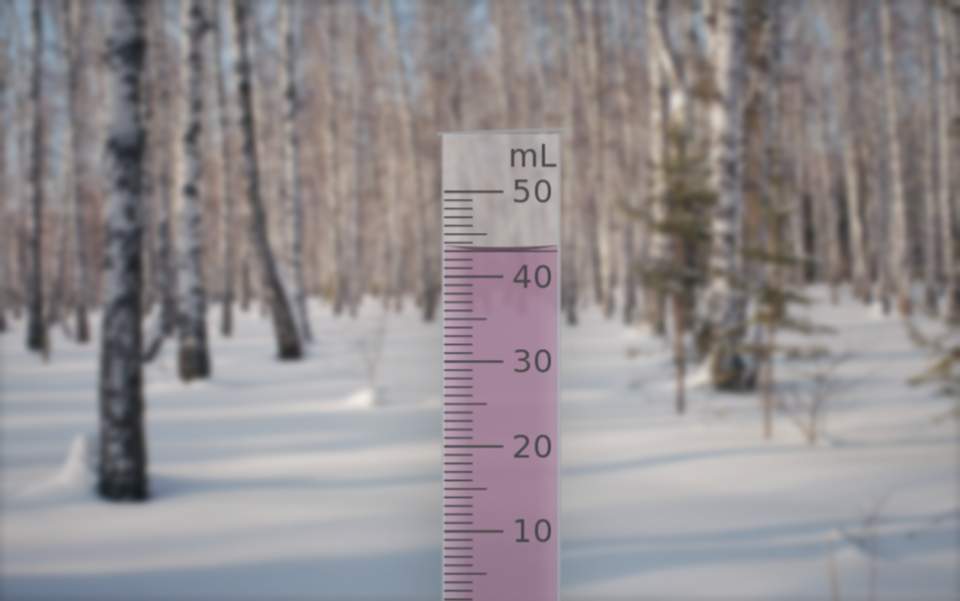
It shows 43 mL
